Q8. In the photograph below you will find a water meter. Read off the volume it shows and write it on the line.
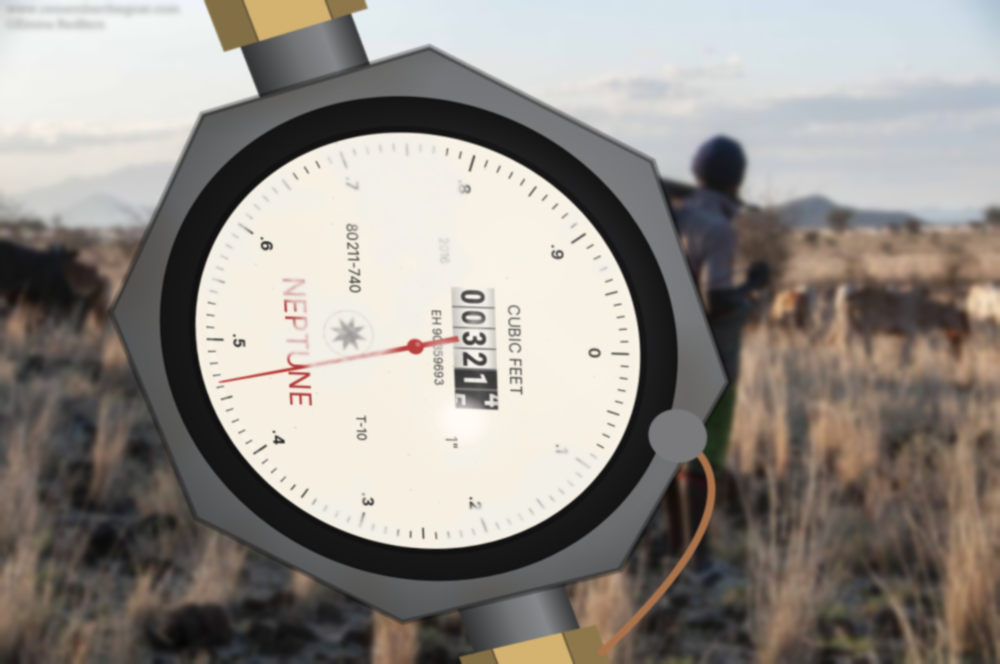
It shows 3214.46 ft³
